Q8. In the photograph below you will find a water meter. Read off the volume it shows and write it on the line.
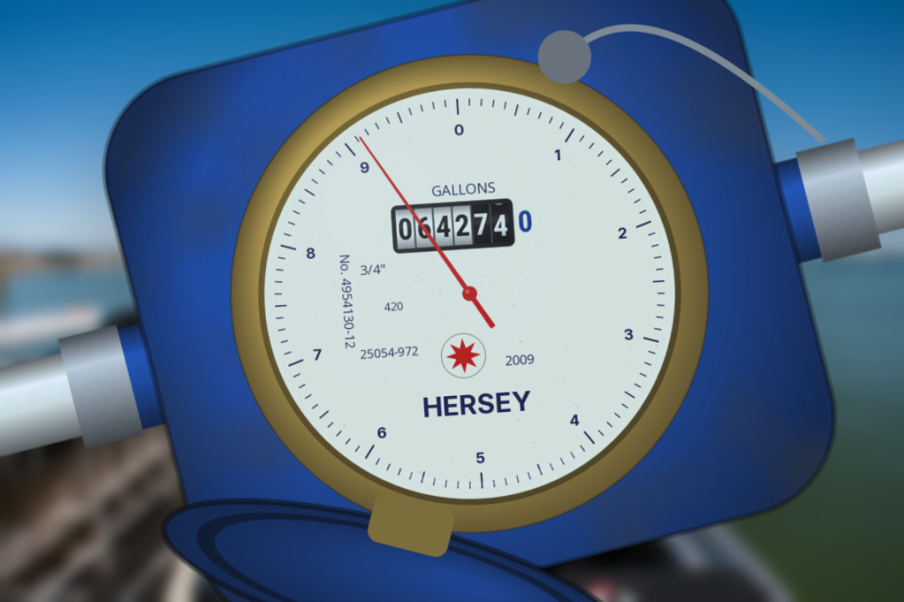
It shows 642739.1 gal
